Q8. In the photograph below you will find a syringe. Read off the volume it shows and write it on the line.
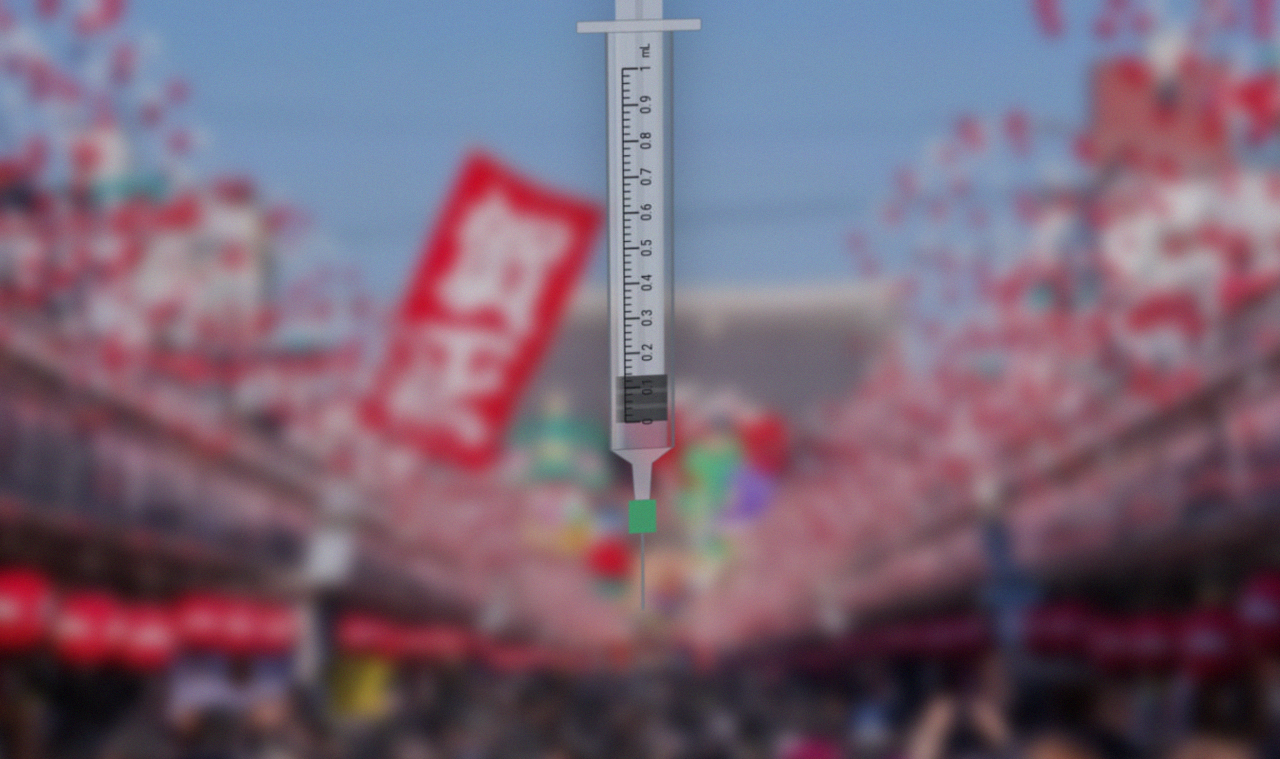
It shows 0 mL
